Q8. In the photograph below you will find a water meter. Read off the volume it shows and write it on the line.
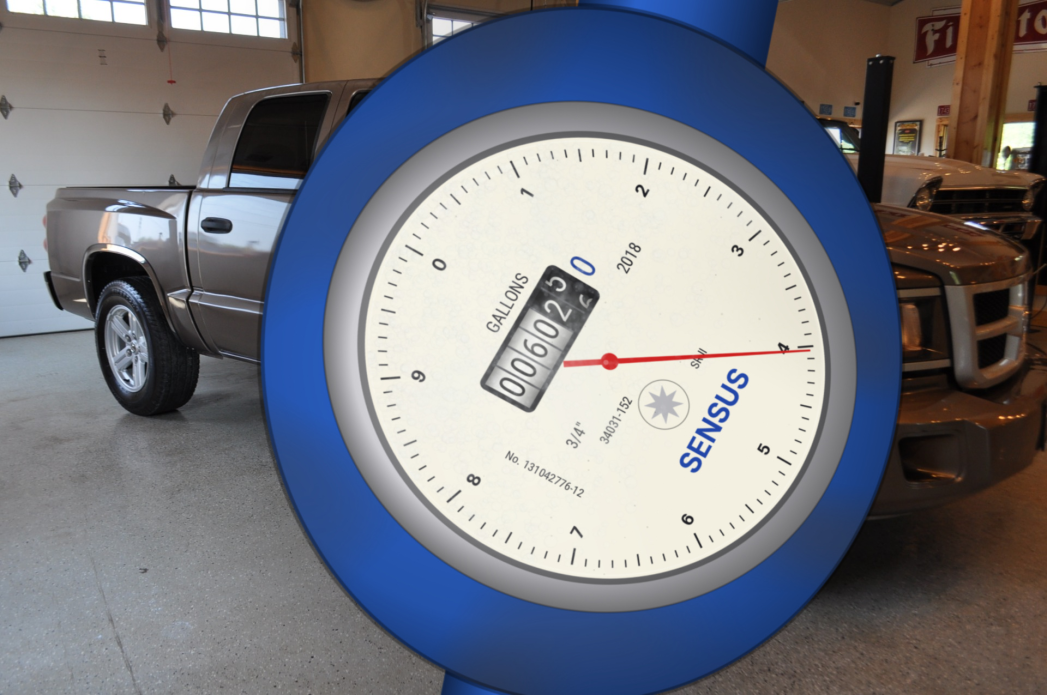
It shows 60254.0 gal
